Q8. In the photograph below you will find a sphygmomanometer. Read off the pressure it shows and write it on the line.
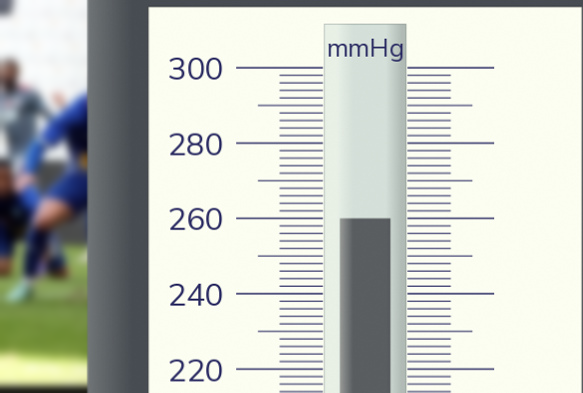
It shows 260 mmHg
